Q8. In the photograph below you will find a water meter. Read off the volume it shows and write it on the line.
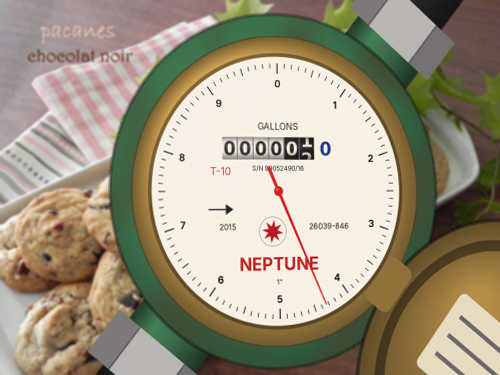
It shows 14.3 gal
